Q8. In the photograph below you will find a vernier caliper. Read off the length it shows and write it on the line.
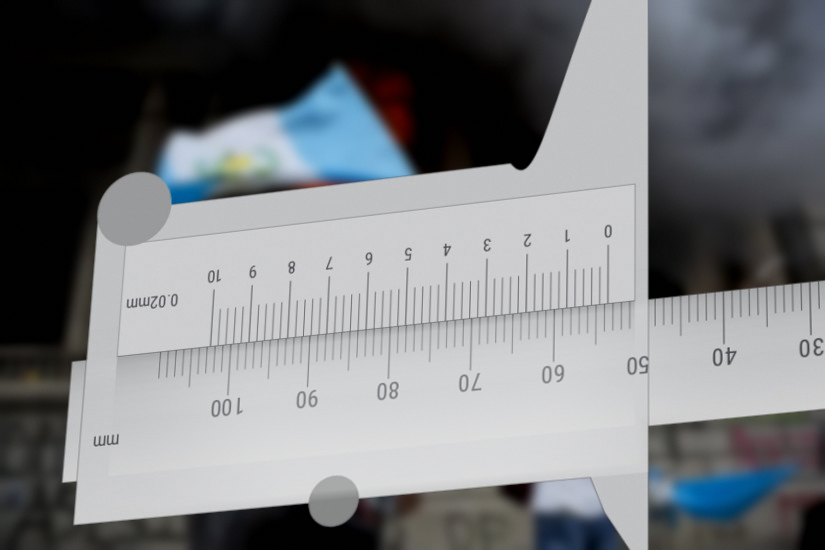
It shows 53.6 mm
